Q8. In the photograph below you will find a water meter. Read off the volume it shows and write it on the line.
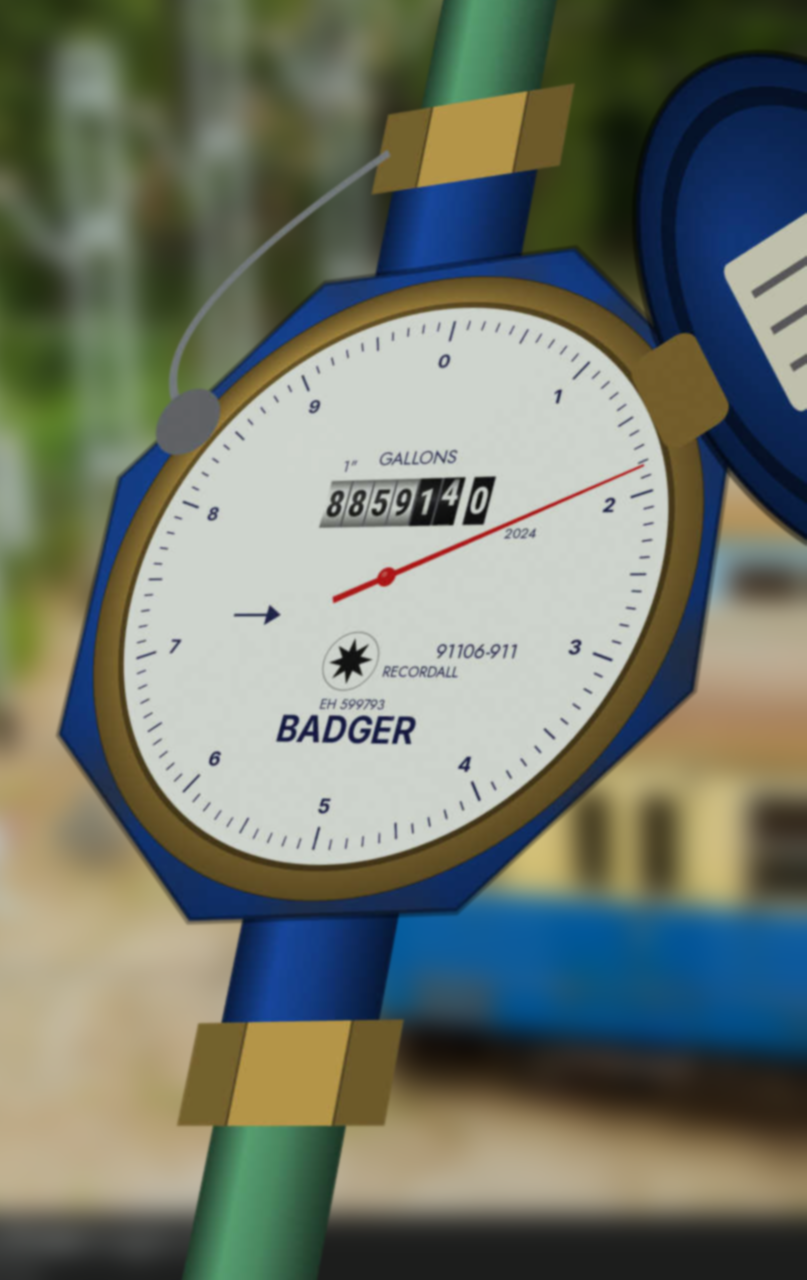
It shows 8859141.8 gal
